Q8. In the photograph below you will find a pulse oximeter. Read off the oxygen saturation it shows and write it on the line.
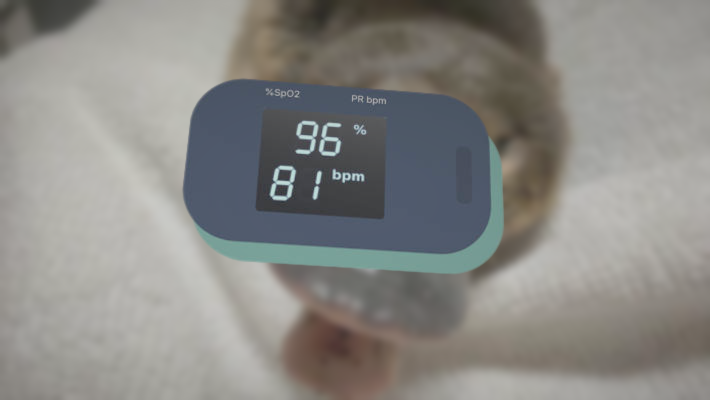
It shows 96 %
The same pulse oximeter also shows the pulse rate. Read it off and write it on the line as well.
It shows 81 bpm
